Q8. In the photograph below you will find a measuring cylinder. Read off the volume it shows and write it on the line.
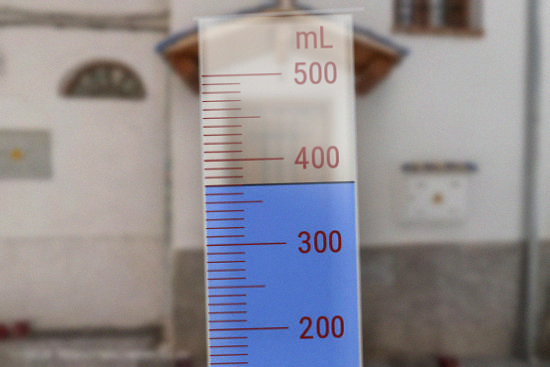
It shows 370 mL
